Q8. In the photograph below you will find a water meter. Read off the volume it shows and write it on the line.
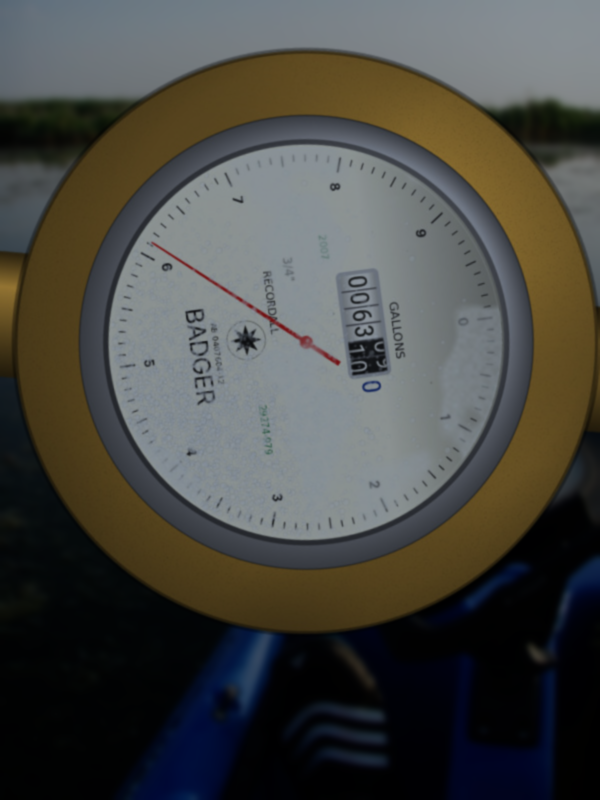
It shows 63096.1 gal
